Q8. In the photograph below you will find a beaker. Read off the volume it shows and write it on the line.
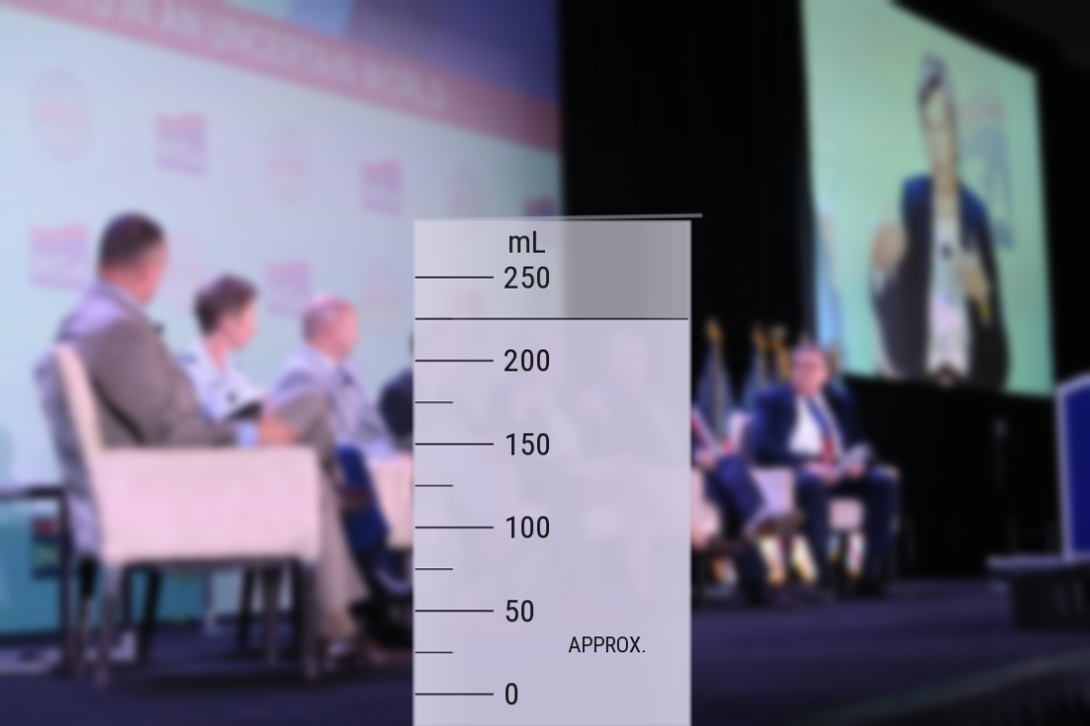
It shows 225 mL
